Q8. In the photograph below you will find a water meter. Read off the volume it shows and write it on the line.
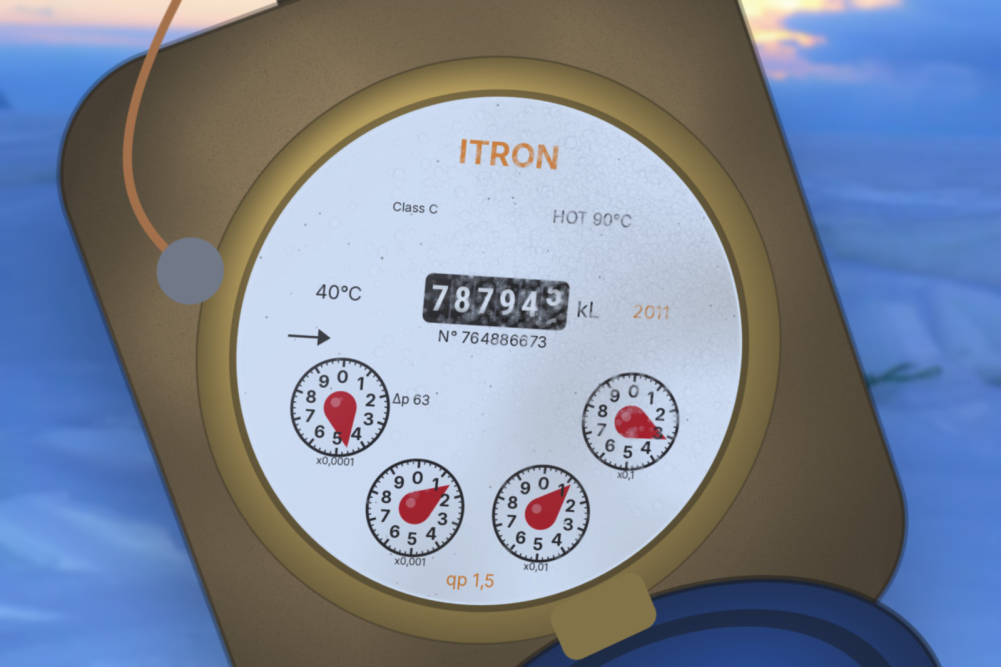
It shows 787945.3114 kL
